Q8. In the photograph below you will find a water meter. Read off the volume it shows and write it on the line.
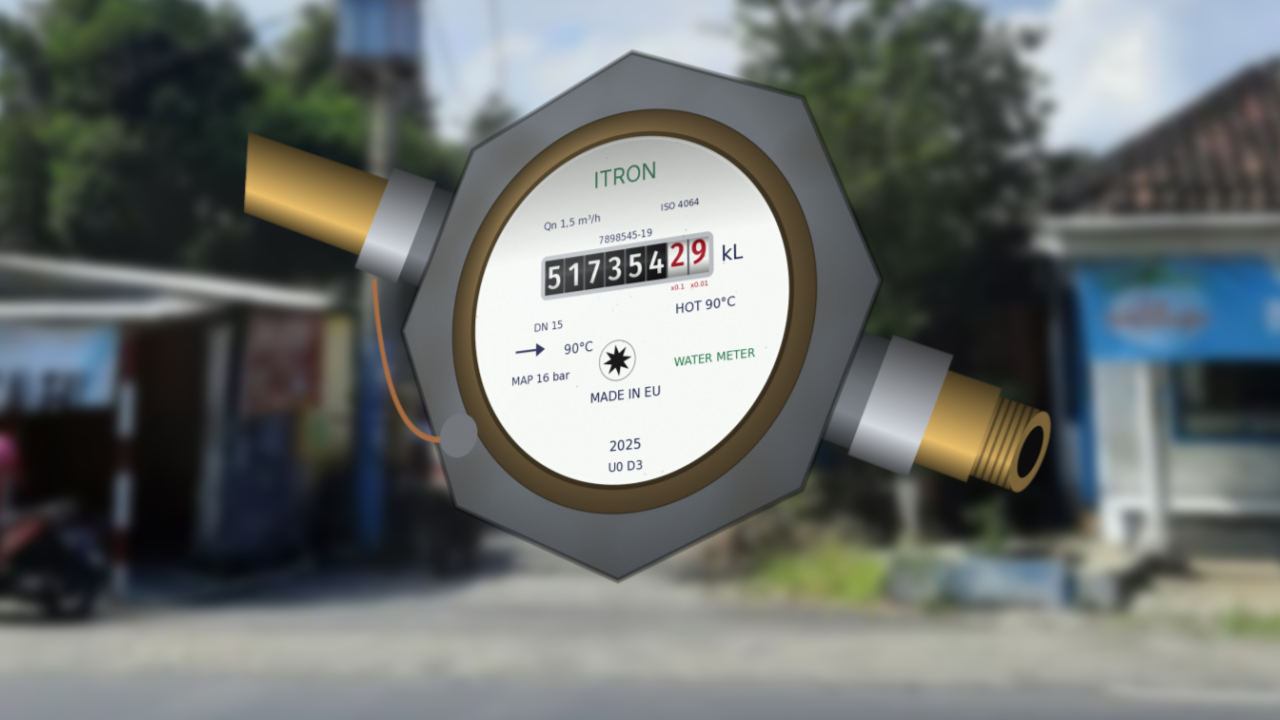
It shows 517354.29 kL
